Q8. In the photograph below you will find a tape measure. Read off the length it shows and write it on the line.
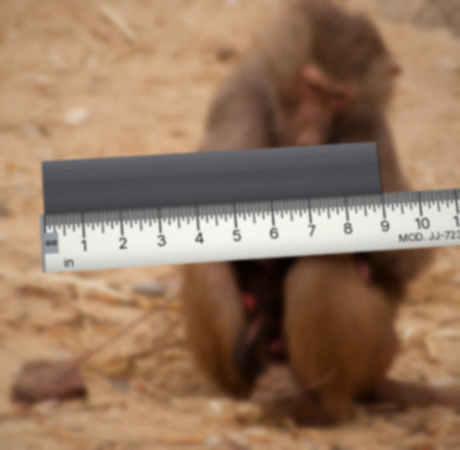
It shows 9 in
